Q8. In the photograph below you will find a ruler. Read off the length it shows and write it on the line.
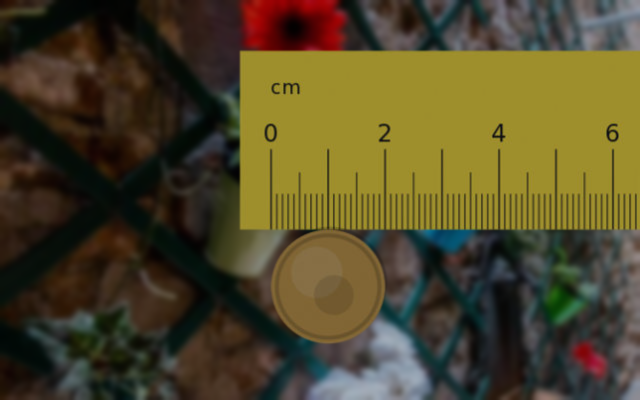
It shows 2 cm
